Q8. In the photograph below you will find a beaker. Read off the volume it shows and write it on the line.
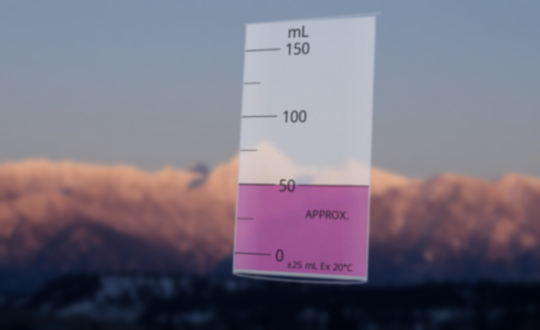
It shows 50 mL
